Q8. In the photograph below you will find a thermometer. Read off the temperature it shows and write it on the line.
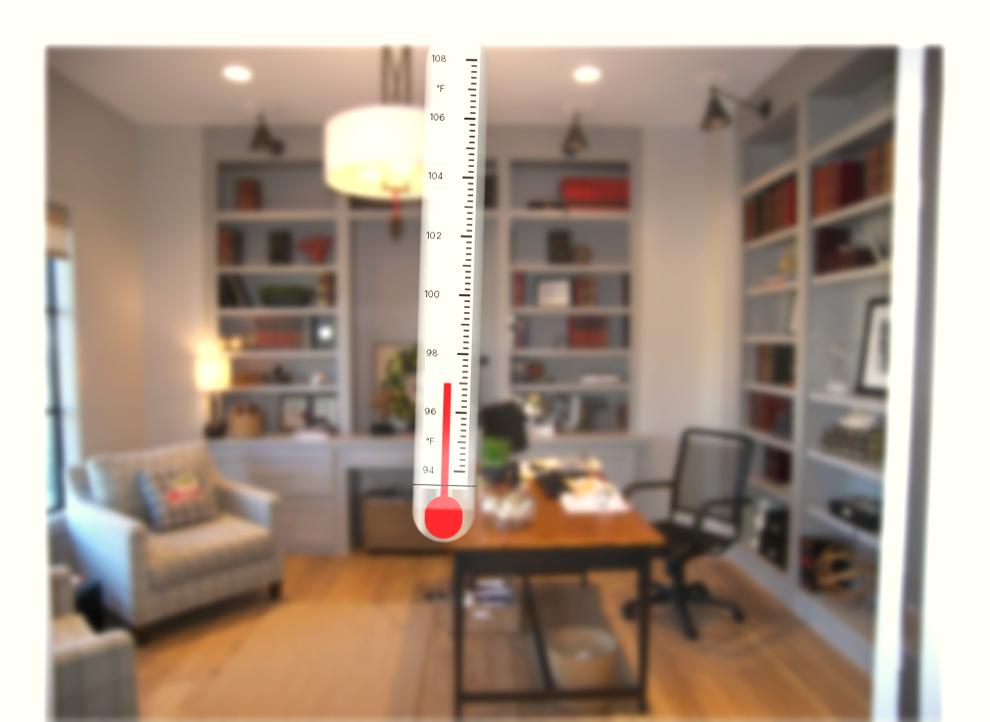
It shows 97 °F
